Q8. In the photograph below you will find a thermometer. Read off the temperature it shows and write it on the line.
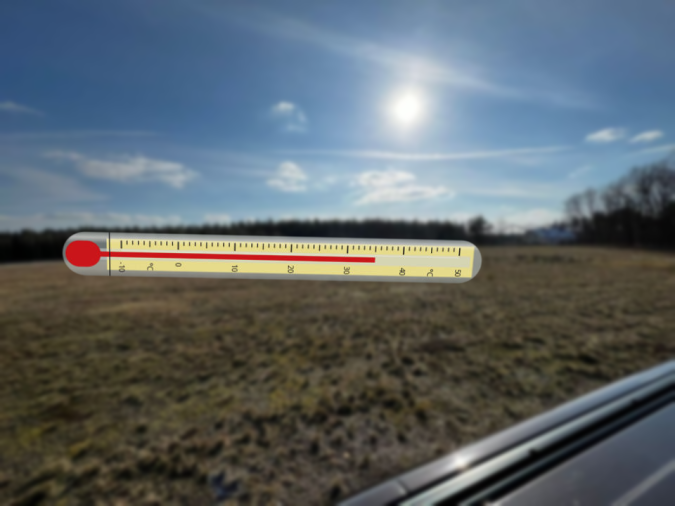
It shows 35 °C
